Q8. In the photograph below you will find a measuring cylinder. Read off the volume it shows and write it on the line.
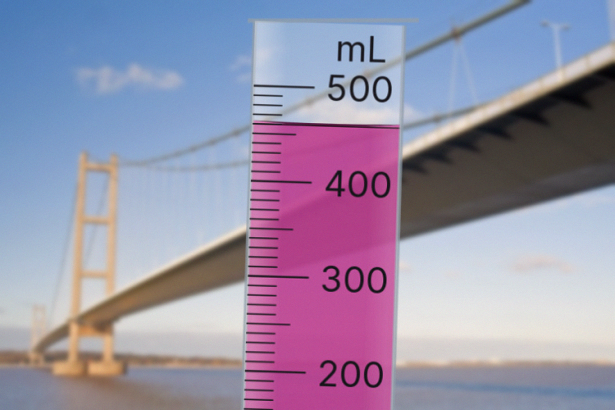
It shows 460 mL
